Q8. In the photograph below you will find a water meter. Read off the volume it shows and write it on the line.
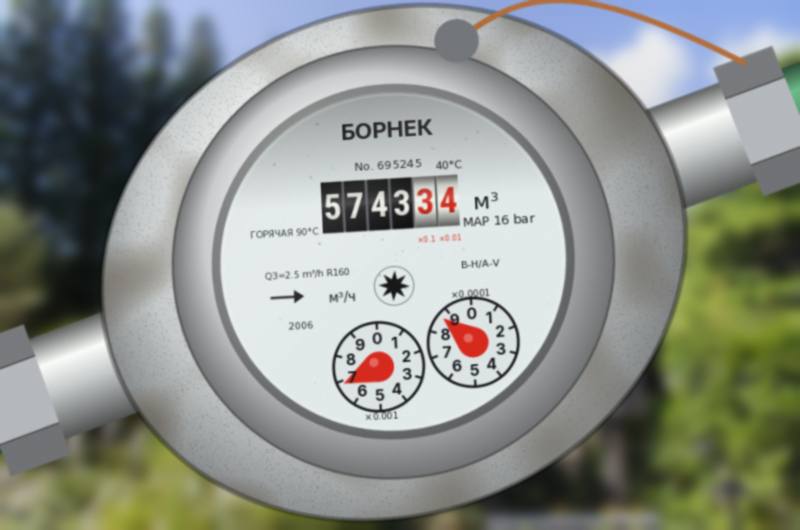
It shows 5743.3468 m³
